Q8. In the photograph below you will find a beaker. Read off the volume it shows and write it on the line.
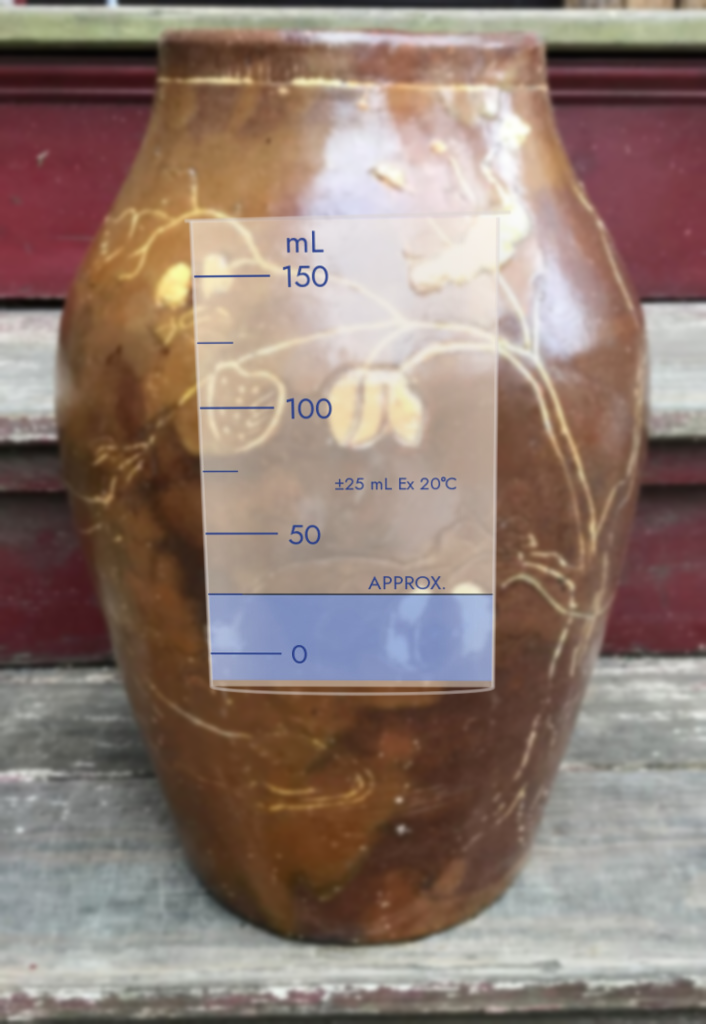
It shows 25 mL
